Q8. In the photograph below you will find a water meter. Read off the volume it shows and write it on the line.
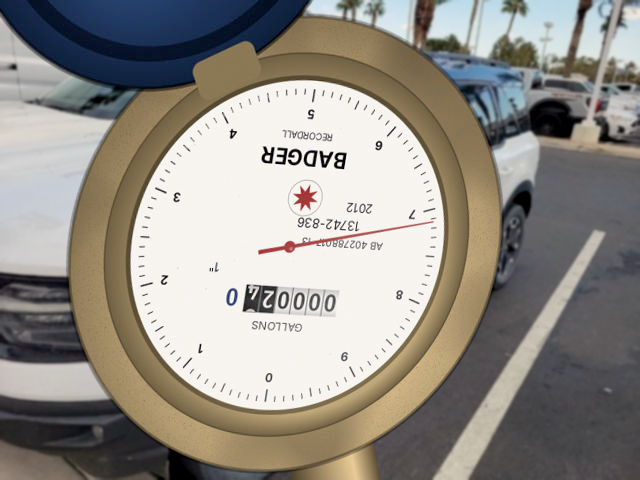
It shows 237.1 gal
